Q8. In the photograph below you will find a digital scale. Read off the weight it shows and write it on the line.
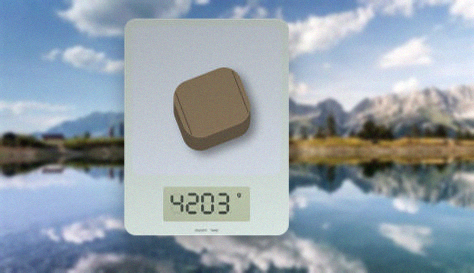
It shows 4203 g
